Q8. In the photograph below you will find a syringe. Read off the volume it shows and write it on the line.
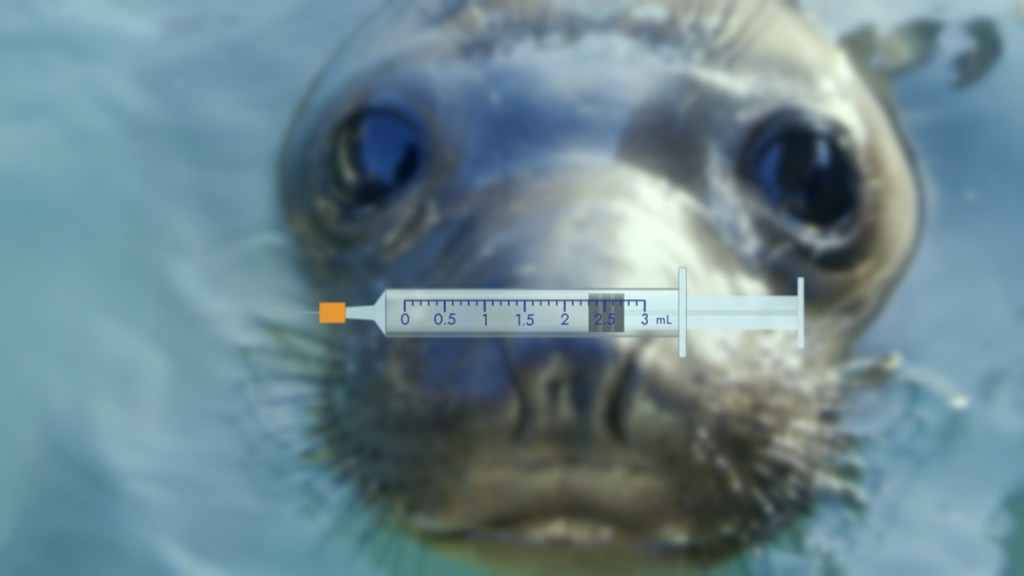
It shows 2.3 mL
